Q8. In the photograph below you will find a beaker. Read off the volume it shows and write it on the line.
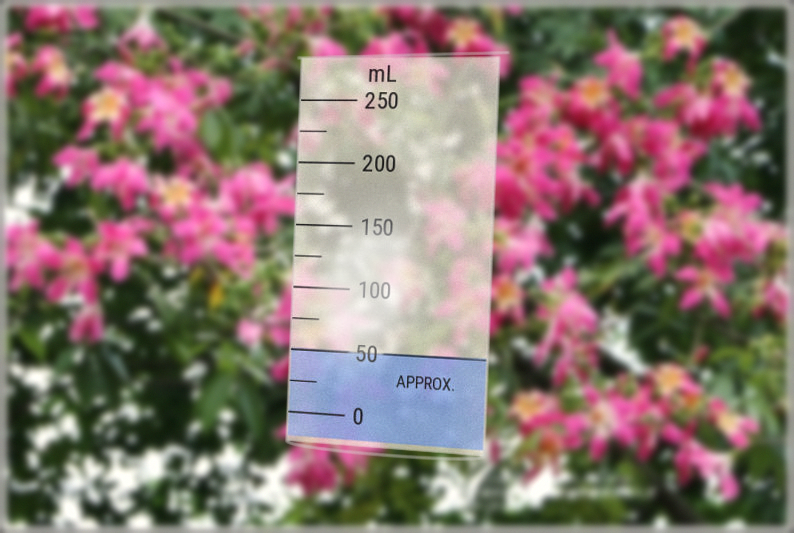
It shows 50 mL
